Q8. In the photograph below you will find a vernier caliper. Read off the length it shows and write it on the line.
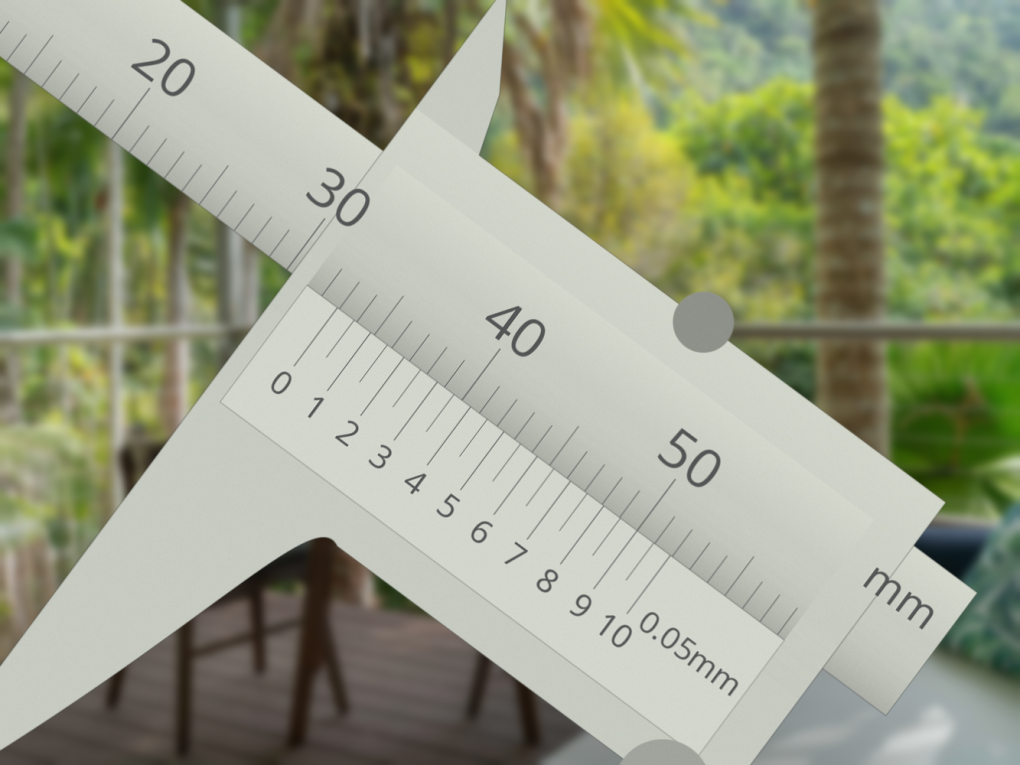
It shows 32.90 mm
